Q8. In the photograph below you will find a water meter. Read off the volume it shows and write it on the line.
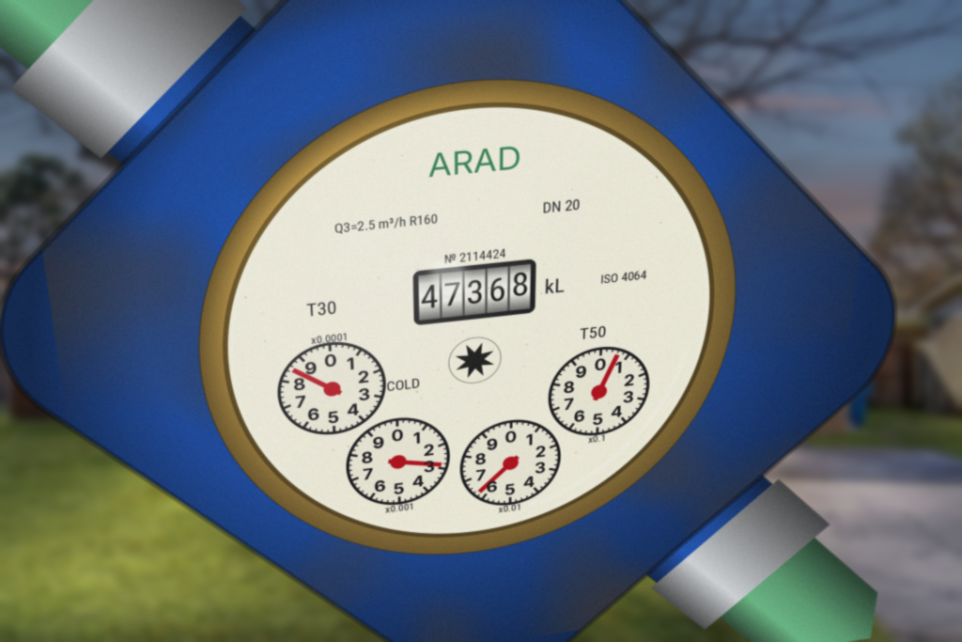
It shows 47368.0628 kL
